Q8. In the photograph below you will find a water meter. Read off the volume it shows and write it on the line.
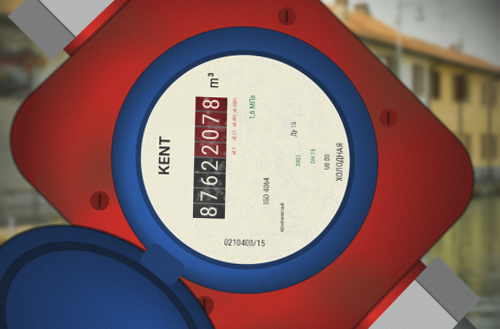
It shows 8762.2078 m³
